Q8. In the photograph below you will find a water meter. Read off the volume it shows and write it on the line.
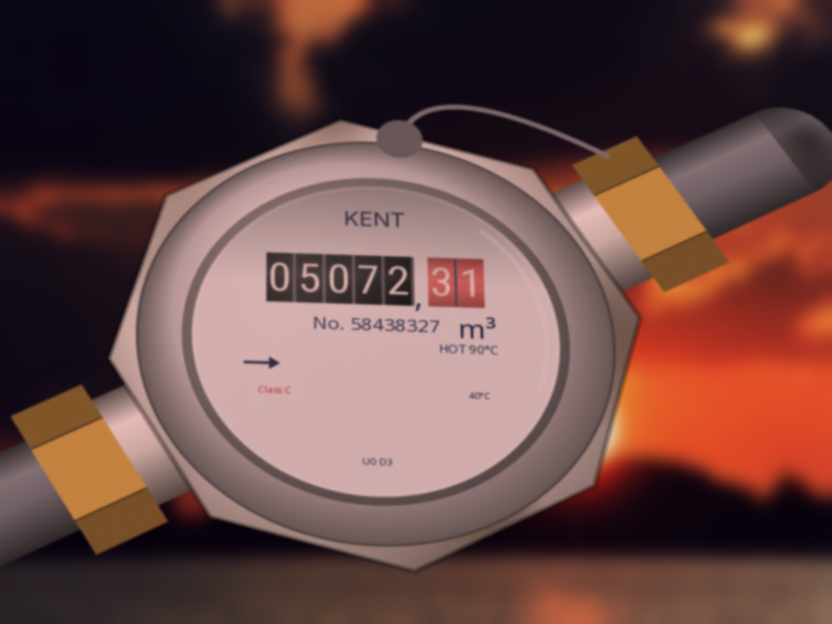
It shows 5072.31 m³
